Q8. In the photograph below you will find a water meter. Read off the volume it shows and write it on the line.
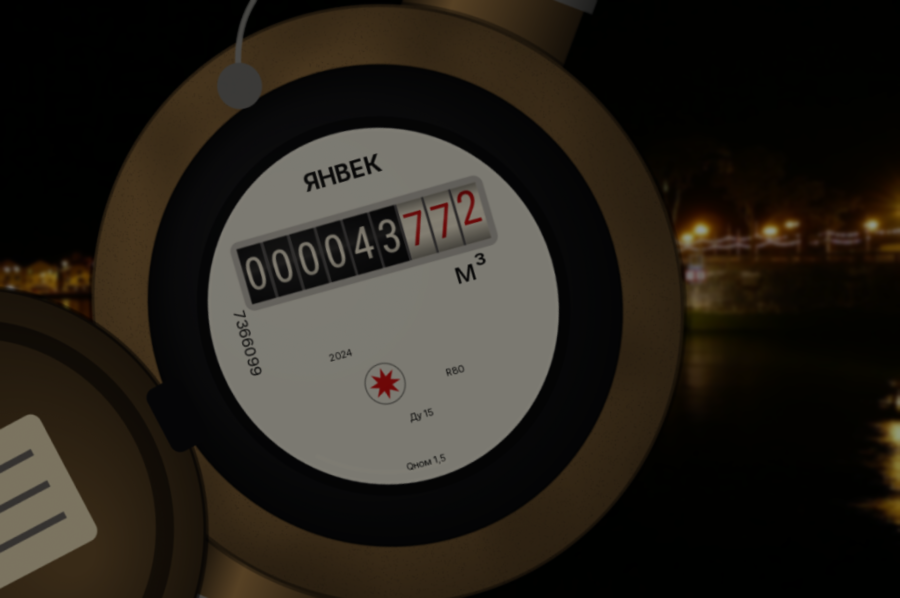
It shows 43.772 m³
